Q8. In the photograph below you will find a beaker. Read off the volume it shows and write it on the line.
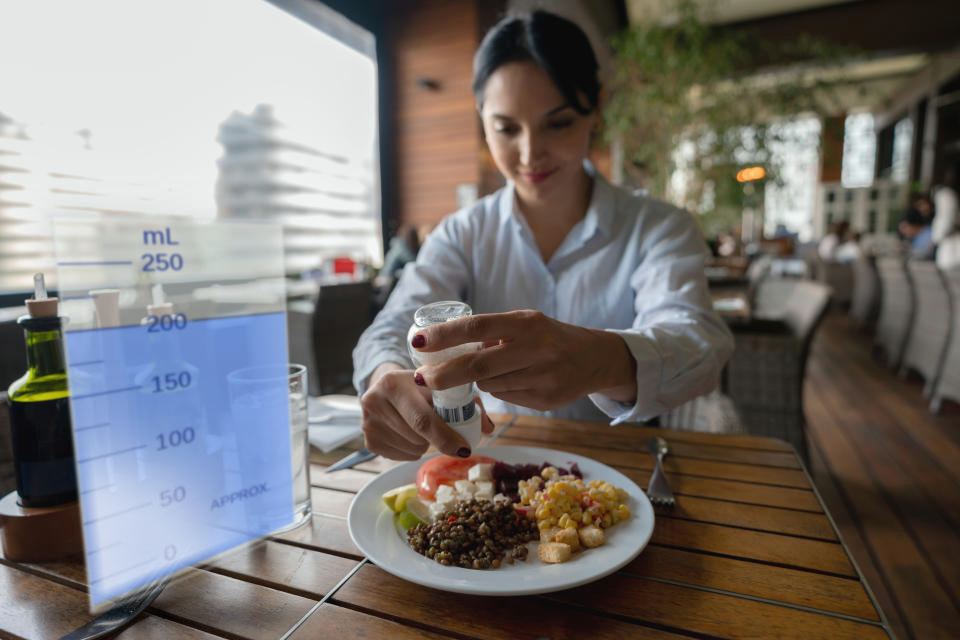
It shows 200 mL
